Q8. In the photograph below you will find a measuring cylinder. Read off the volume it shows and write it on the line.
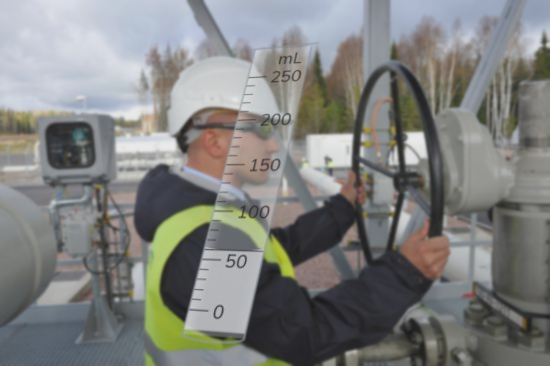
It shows 60 mL
